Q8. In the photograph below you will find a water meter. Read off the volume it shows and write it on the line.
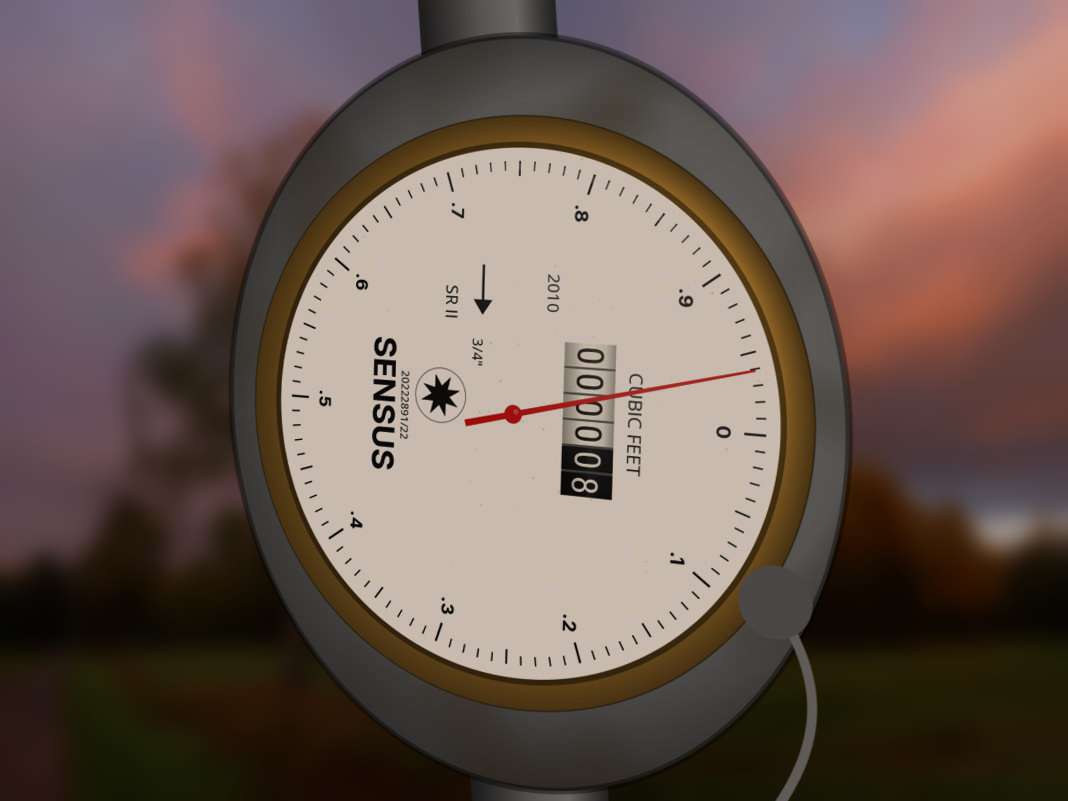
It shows 7.96 ft³
